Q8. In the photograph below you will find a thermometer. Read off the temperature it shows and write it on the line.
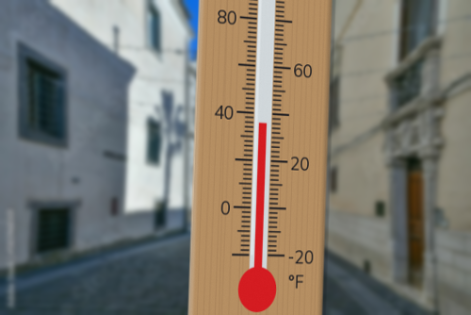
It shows 36 °F
